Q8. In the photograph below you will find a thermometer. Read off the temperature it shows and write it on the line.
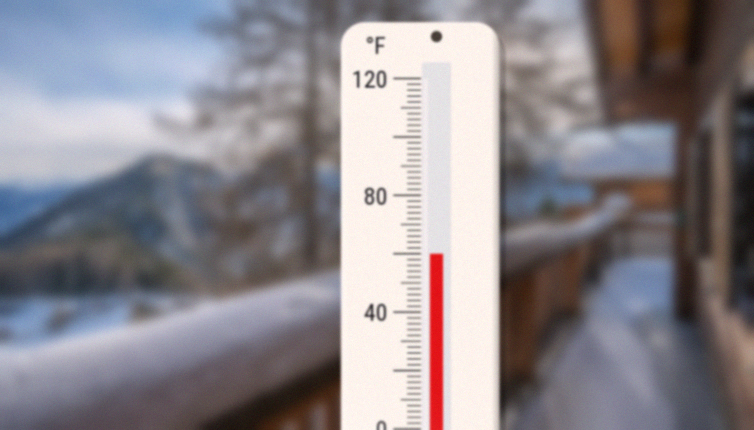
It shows 60 °F
